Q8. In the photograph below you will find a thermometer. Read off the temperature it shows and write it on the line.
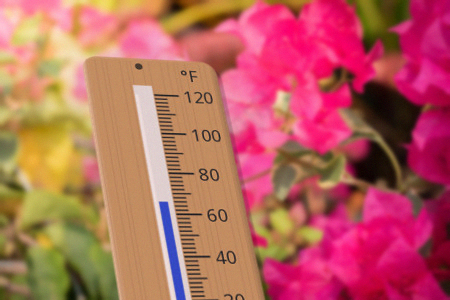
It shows 66 °F
